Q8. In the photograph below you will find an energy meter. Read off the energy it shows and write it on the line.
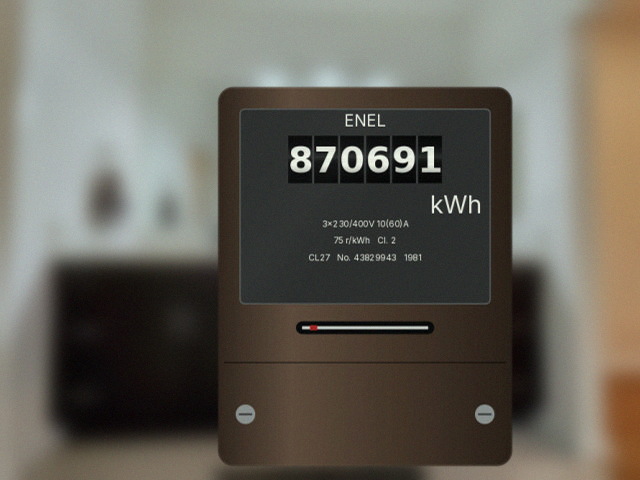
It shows 870691 kWh
